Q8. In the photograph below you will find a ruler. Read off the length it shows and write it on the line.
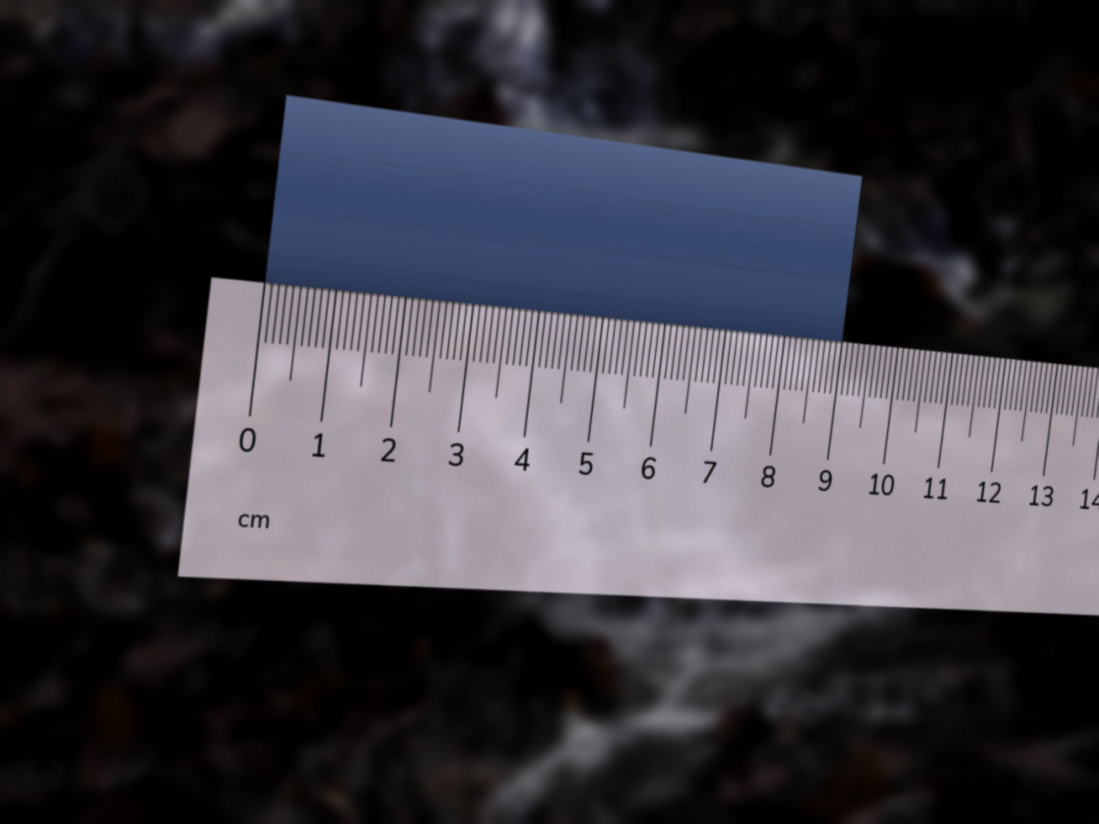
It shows 9 cm
